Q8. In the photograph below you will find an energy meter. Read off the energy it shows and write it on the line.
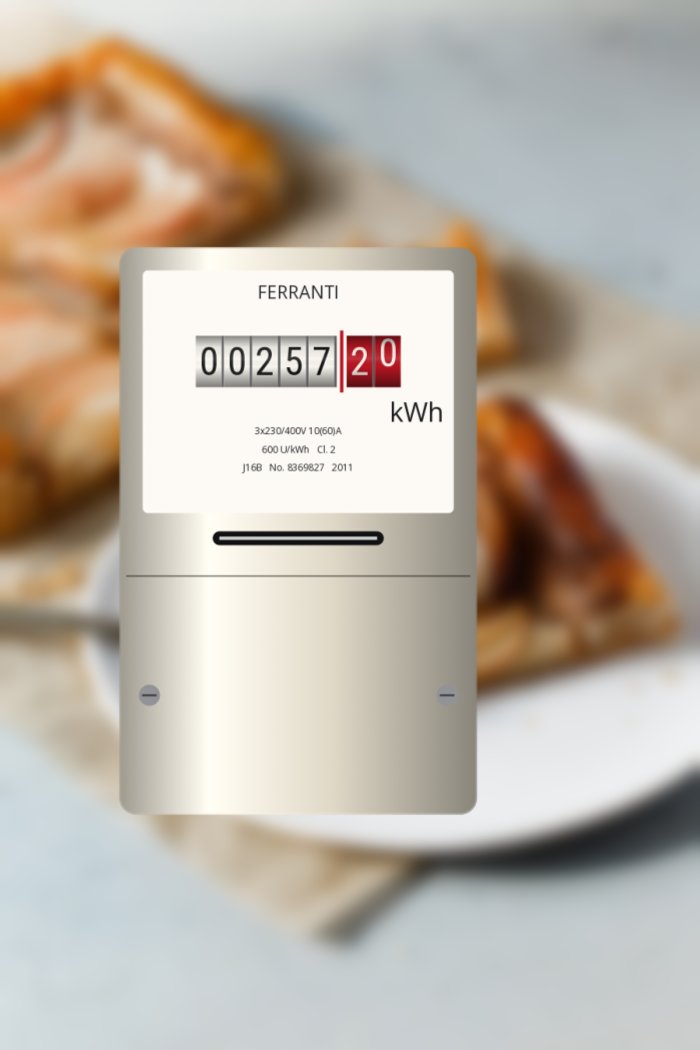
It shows 257.20 kWh
